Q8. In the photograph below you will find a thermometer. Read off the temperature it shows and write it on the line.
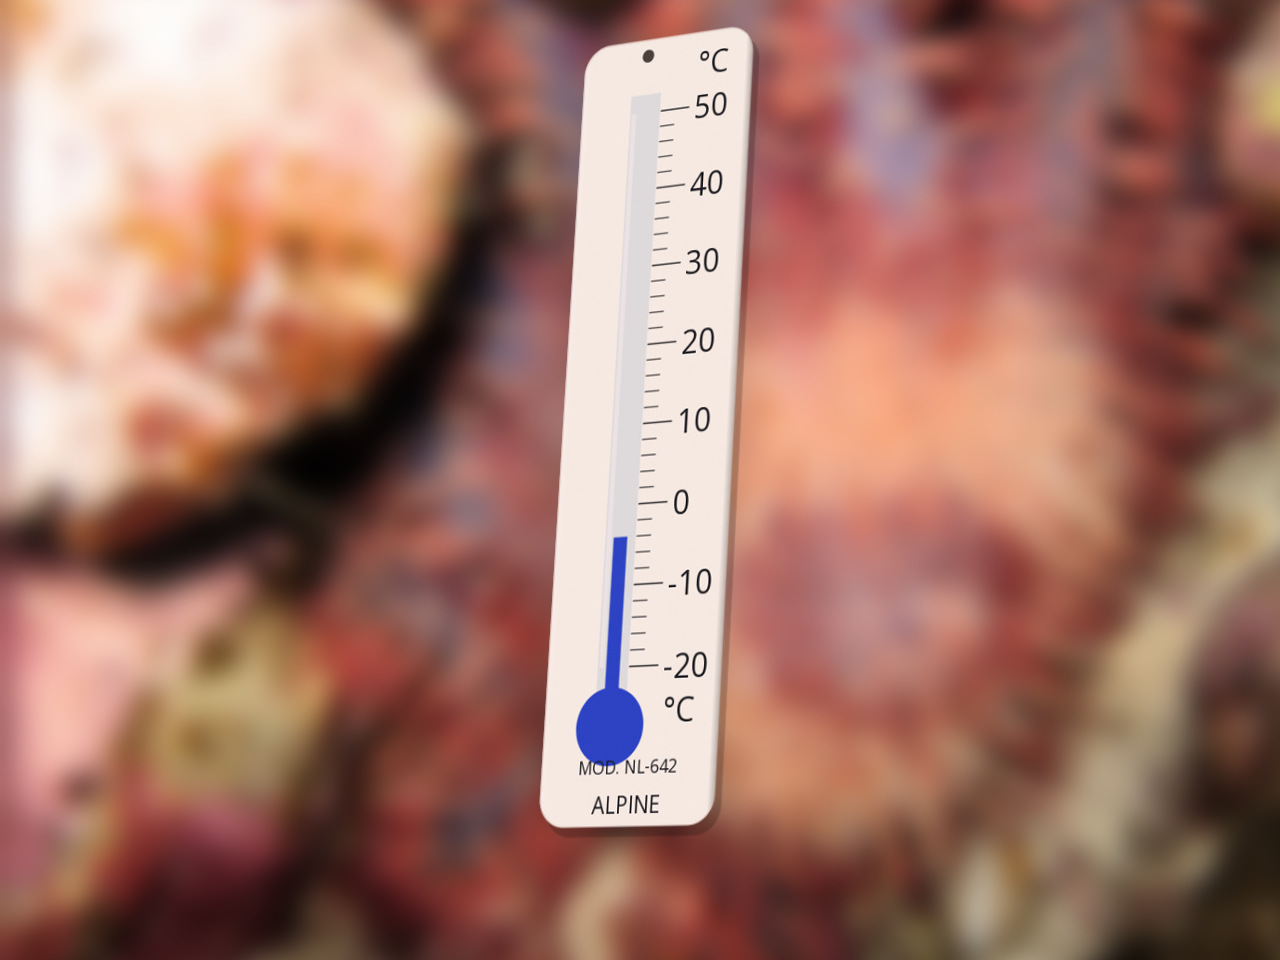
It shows -4 °C
